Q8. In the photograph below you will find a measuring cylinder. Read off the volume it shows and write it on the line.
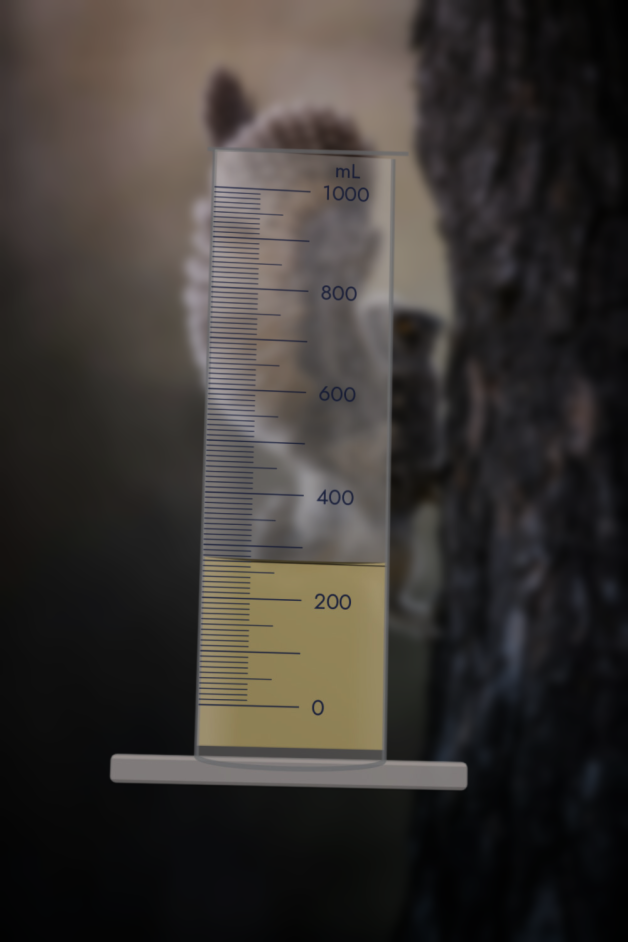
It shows 270 mL
